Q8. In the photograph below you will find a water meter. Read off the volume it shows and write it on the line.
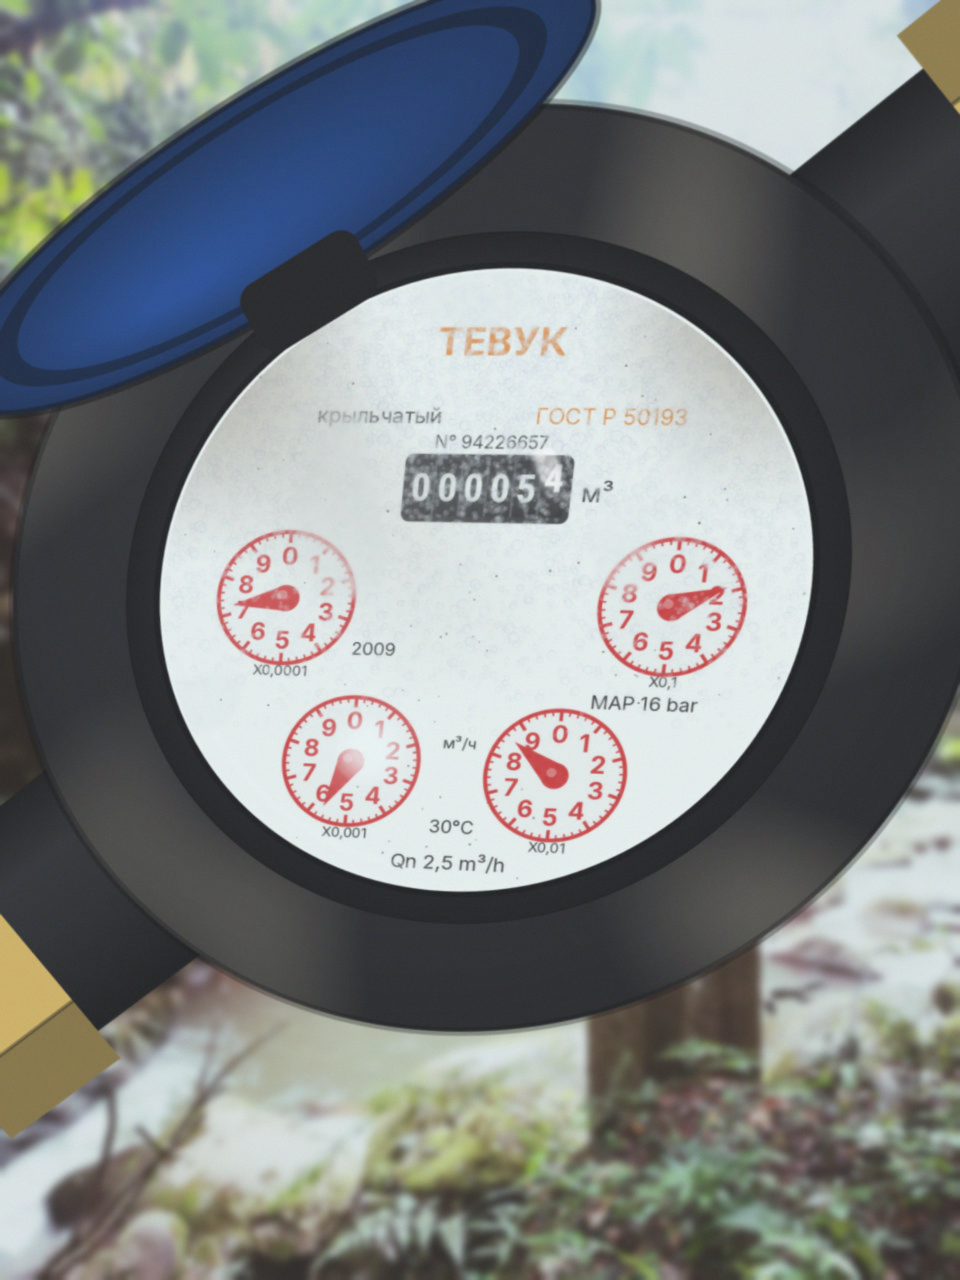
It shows 54.1857 m³
